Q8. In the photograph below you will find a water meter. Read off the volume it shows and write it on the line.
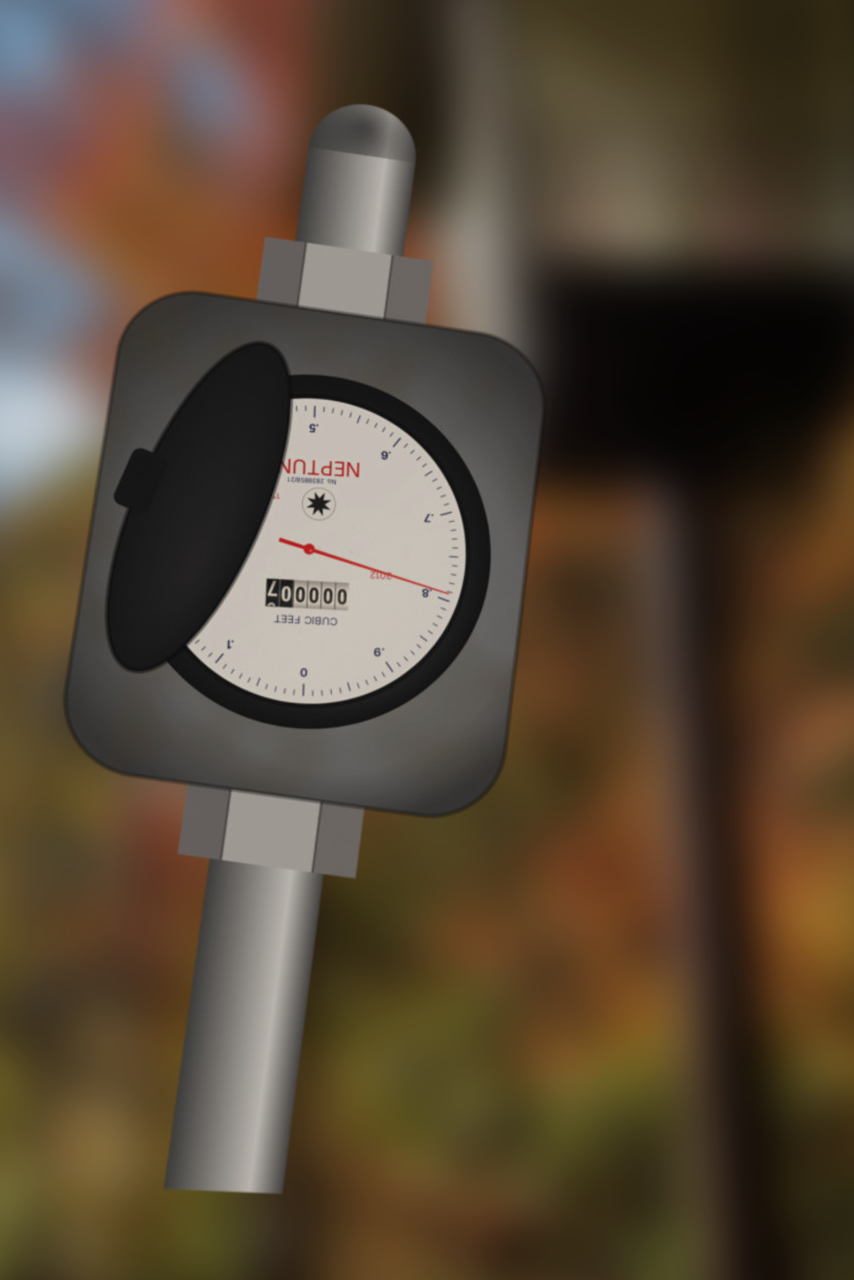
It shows 6.79 ft³
